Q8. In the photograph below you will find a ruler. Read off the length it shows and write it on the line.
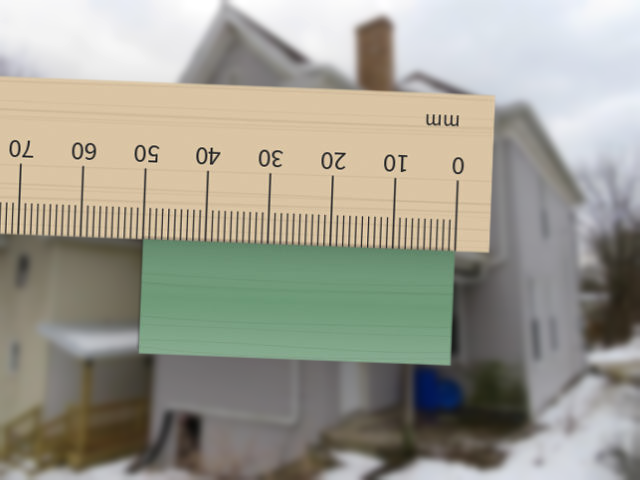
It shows 50 mm
